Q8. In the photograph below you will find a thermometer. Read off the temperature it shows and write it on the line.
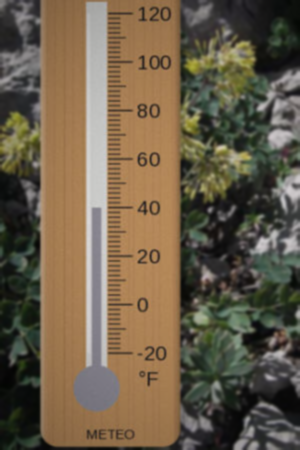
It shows 40 °F
